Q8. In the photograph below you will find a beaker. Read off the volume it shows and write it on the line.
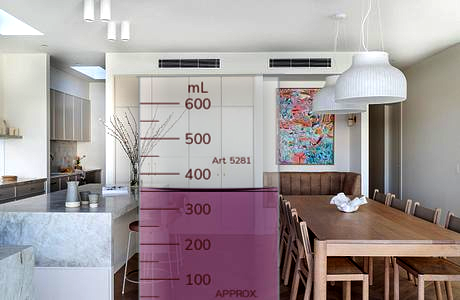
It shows 350 mL
